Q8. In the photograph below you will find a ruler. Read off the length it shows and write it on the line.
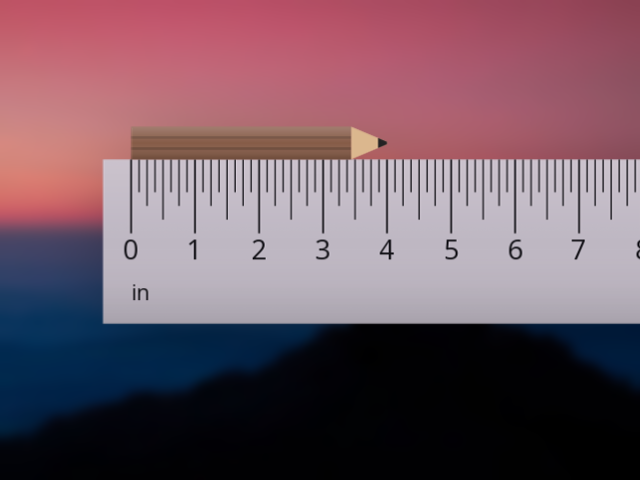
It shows 4 in
